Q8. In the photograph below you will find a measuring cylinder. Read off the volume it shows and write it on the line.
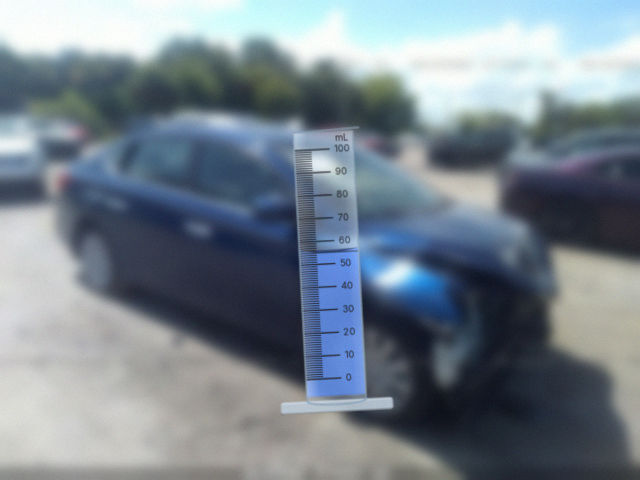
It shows 55 mL
